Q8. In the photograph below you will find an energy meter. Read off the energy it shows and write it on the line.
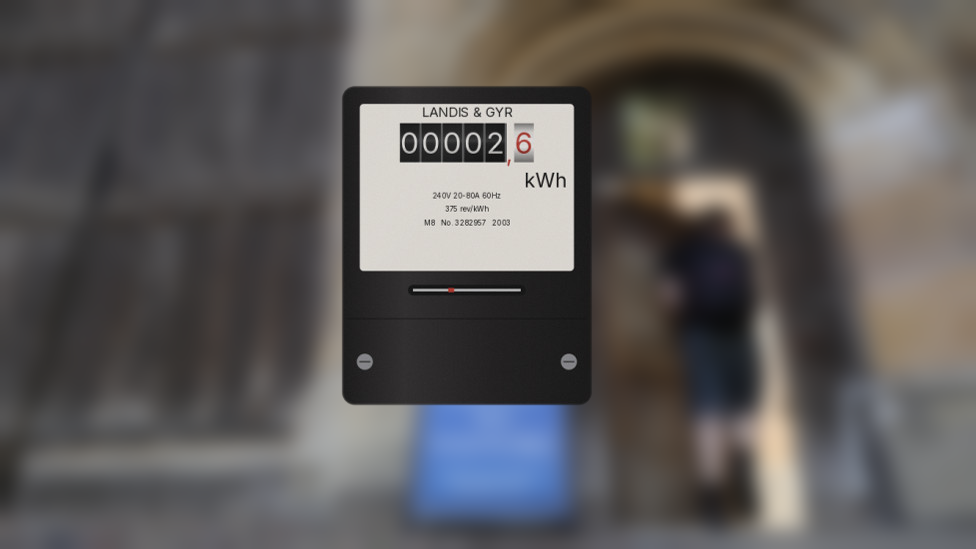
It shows 2.6 kWh
